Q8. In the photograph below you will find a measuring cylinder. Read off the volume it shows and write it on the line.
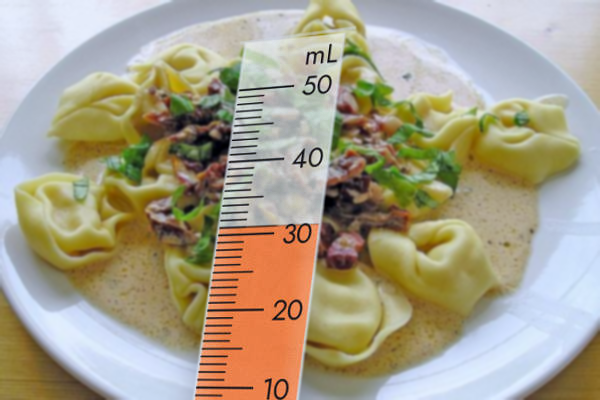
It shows 31 mL
